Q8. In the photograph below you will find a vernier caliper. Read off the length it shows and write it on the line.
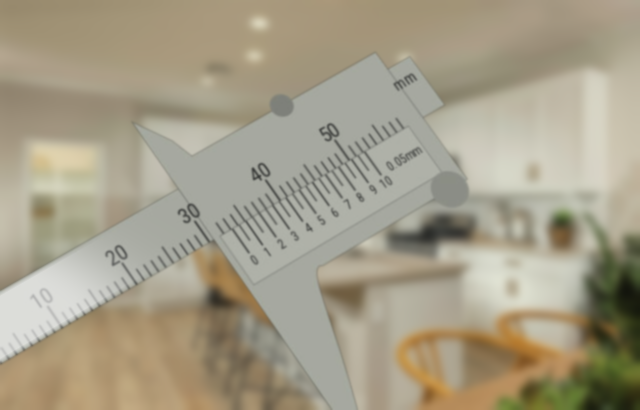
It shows 33.2 mm
